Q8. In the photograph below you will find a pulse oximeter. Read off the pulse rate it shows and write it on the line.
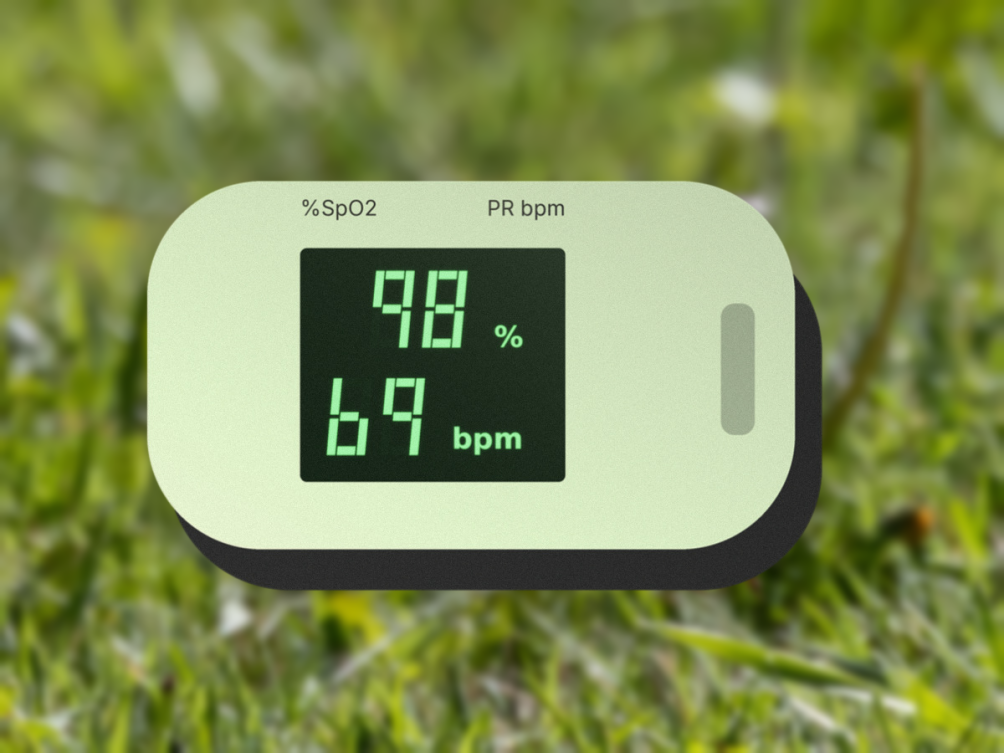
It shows 69 bpm
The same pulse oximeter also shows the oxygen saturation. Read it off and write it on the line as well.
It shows 98 %
